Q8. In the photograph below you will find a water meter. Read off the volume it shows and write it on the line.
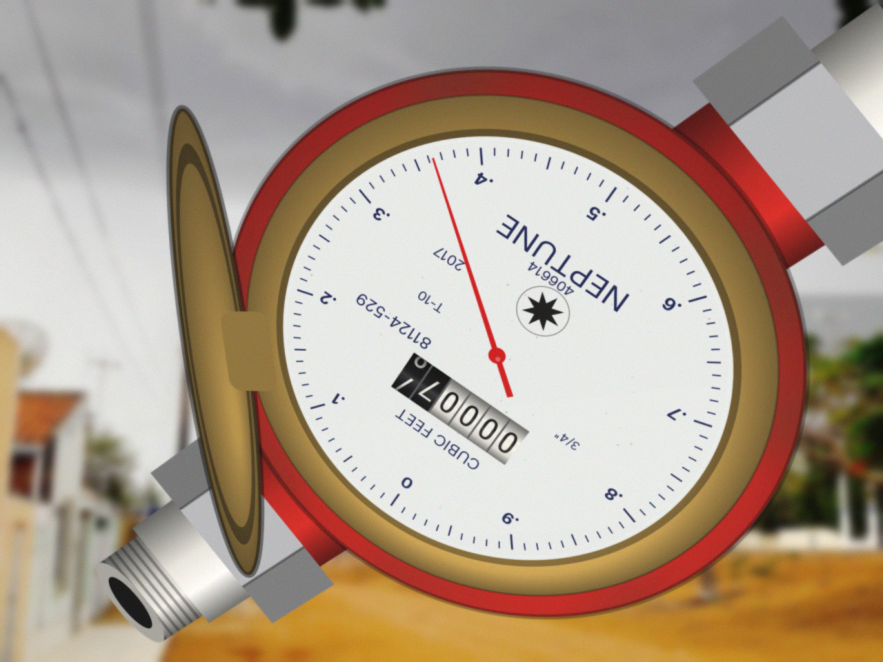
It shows 77.36 ft³
